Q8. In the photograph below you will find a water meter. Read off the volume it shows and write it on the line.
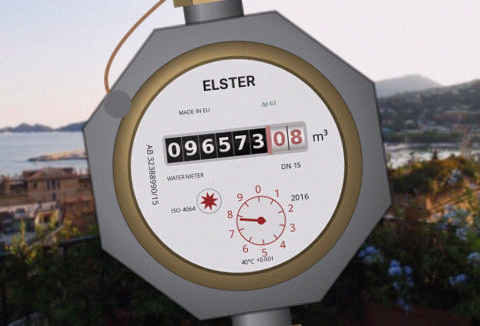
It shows 96573.087 m³
